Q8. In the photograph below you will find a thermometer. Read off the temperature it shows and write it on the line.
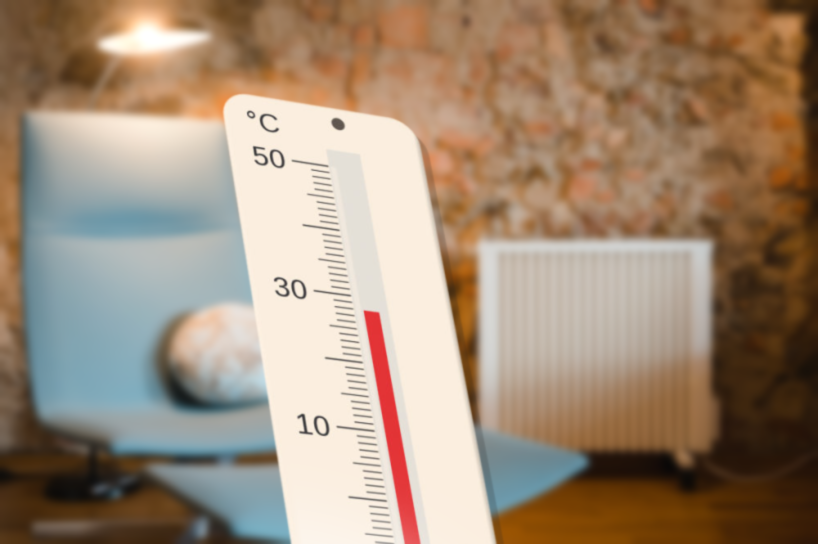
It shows 28 °C
